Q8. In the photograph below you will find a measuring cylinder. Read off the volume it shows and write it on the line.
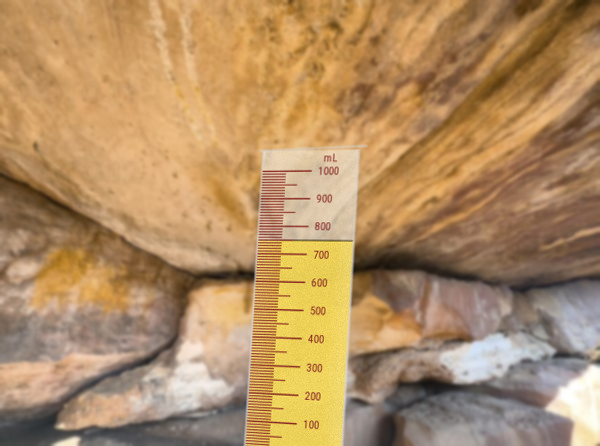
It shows 750 mL
